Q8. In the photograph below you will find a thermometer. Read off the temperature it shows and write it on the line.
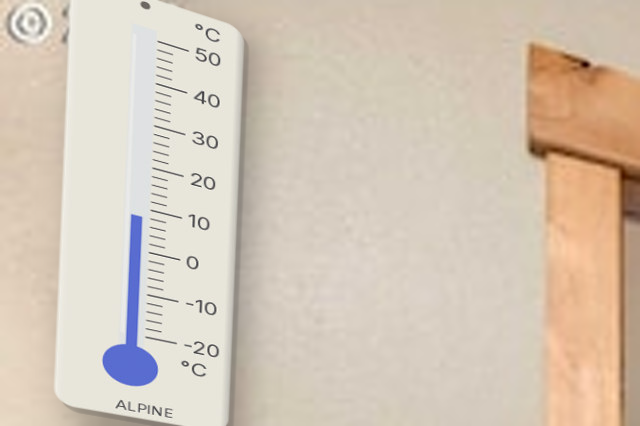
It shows 8 °C
